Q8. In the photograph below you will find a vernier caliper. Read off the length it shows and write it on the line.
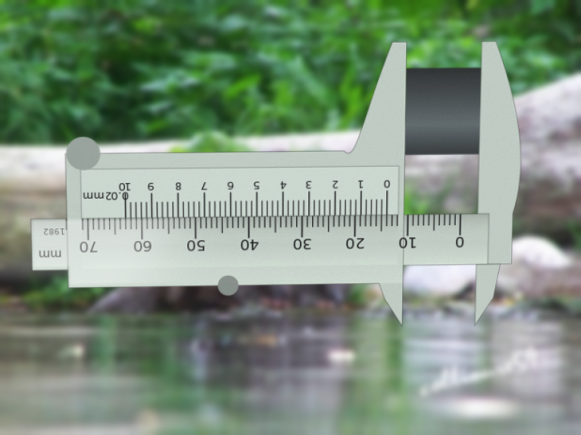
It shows 14.0 mm
